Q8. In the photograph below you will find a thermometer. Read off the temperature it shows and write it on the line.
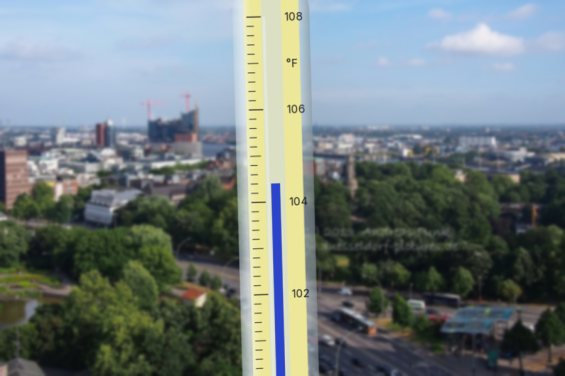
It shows 104.4 °F
